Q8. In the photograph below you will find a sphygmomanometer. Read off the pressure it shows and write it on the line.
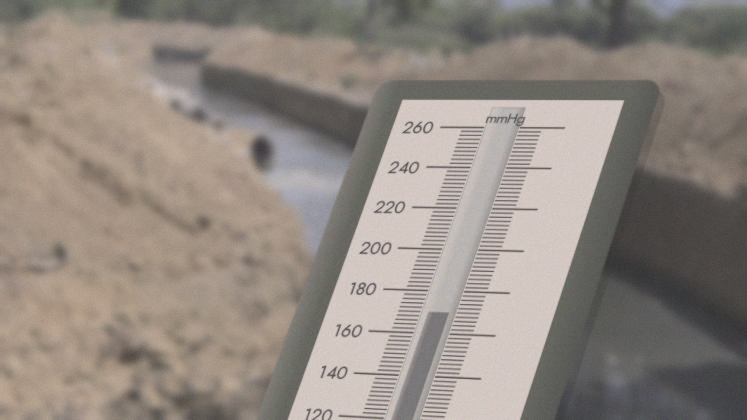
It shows 170 mmHg
